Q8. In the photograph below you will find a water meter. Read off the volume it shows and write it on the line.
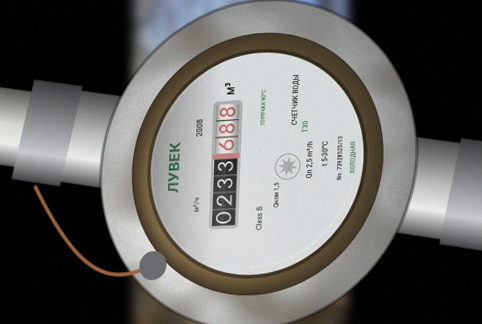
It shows 233.688 m³
